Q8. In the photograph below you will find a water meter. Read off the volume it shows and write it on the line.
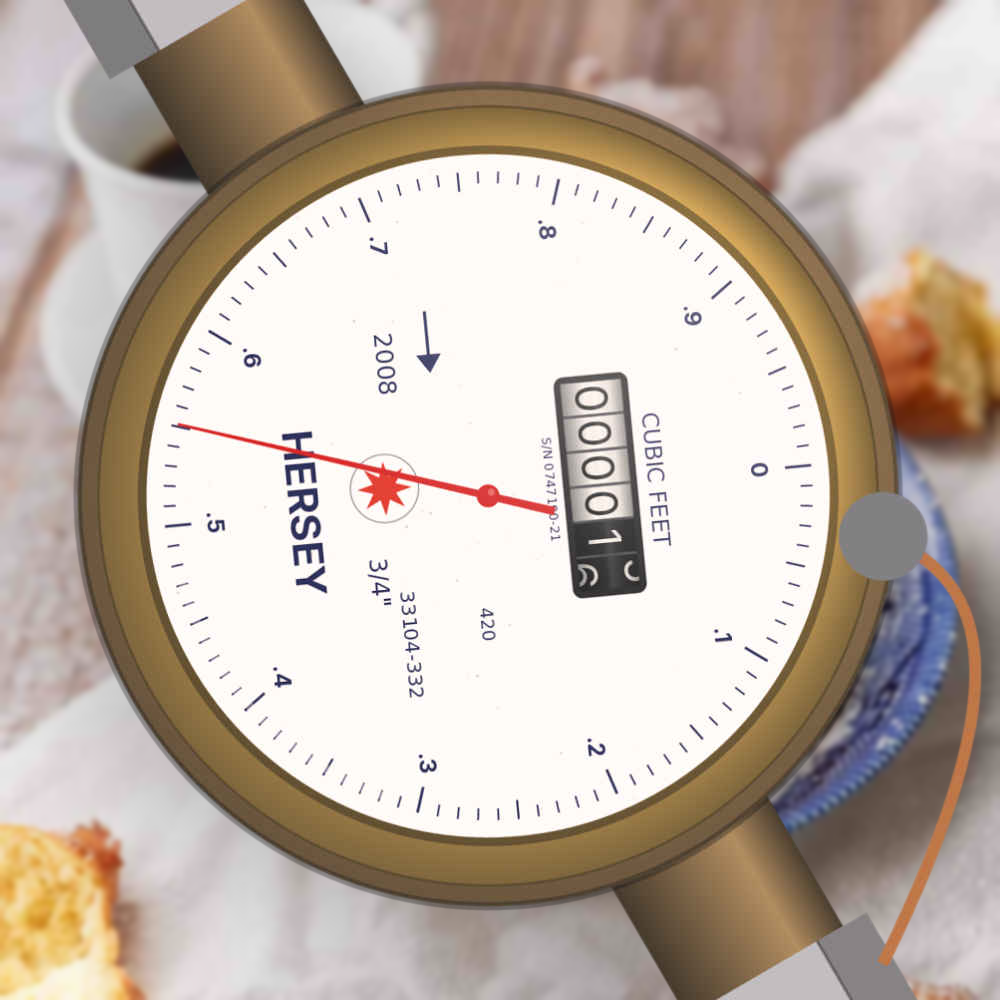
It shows 15.55 ft³
